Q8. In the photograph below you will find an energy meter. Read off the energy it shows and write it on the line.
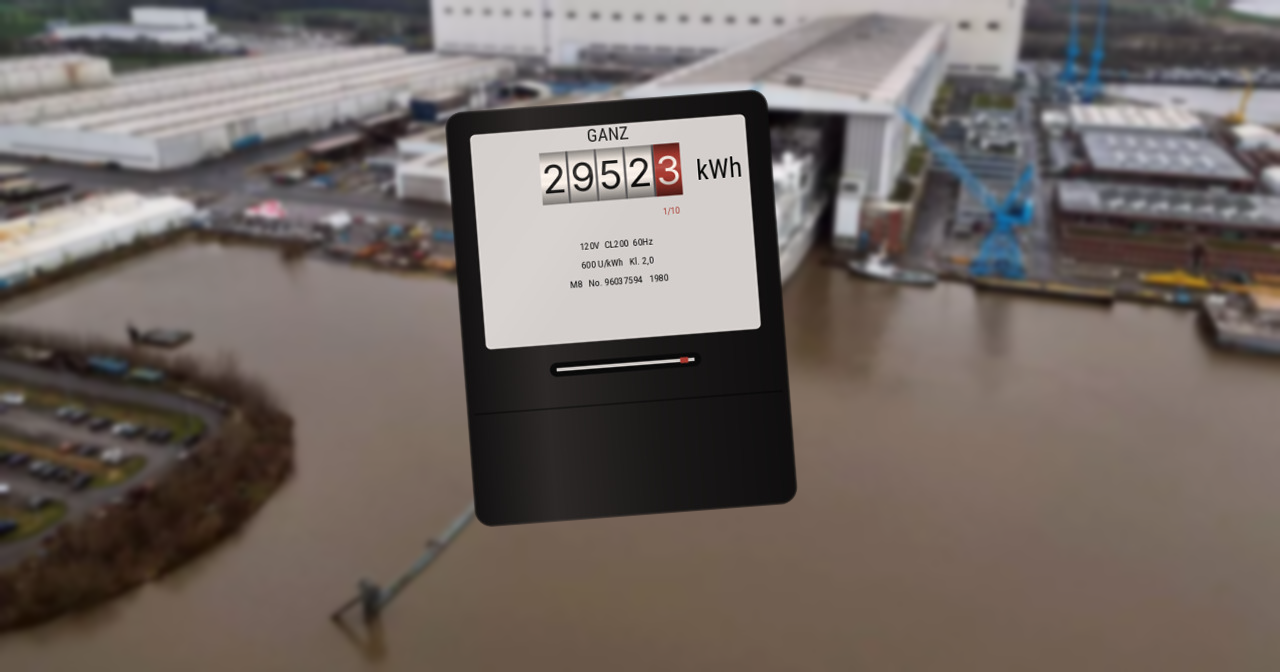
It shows 2952.3 kWh
